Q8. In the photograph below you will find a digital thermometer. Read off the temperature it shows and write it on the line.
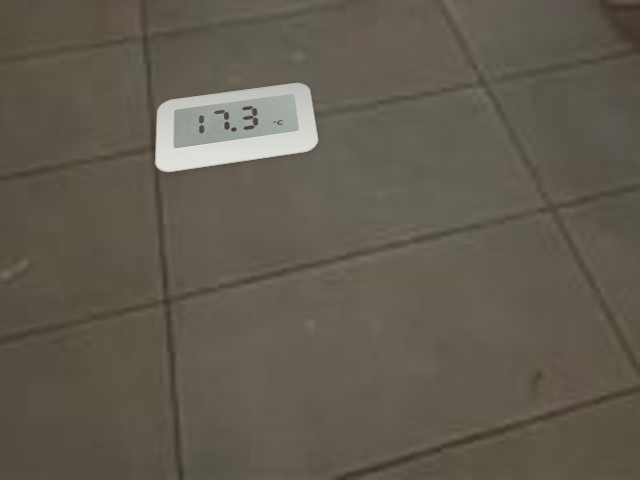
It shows 17.3 °C
